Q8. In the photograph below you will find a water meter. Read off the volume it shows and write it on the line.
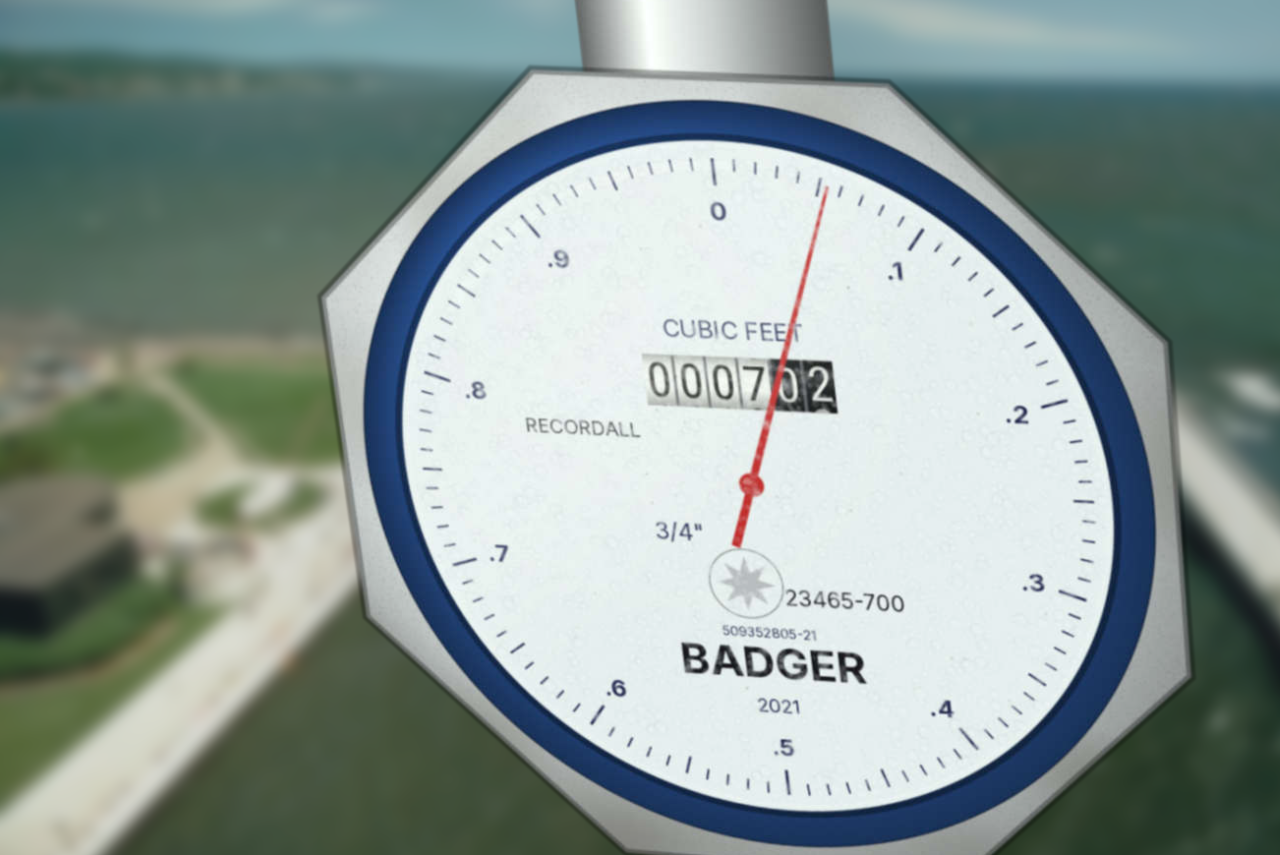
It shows 702.05 ft³
